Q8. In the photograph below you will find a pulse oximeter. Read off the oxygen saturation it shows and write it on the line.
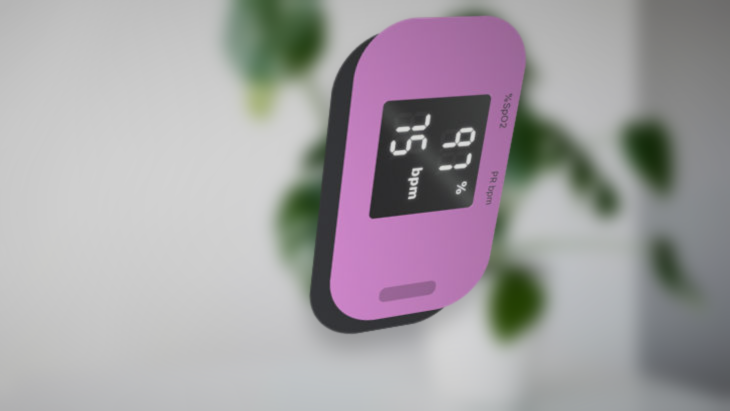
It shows 97 %
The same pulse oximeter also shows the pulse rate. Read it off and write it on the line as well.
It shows 75 bpm
